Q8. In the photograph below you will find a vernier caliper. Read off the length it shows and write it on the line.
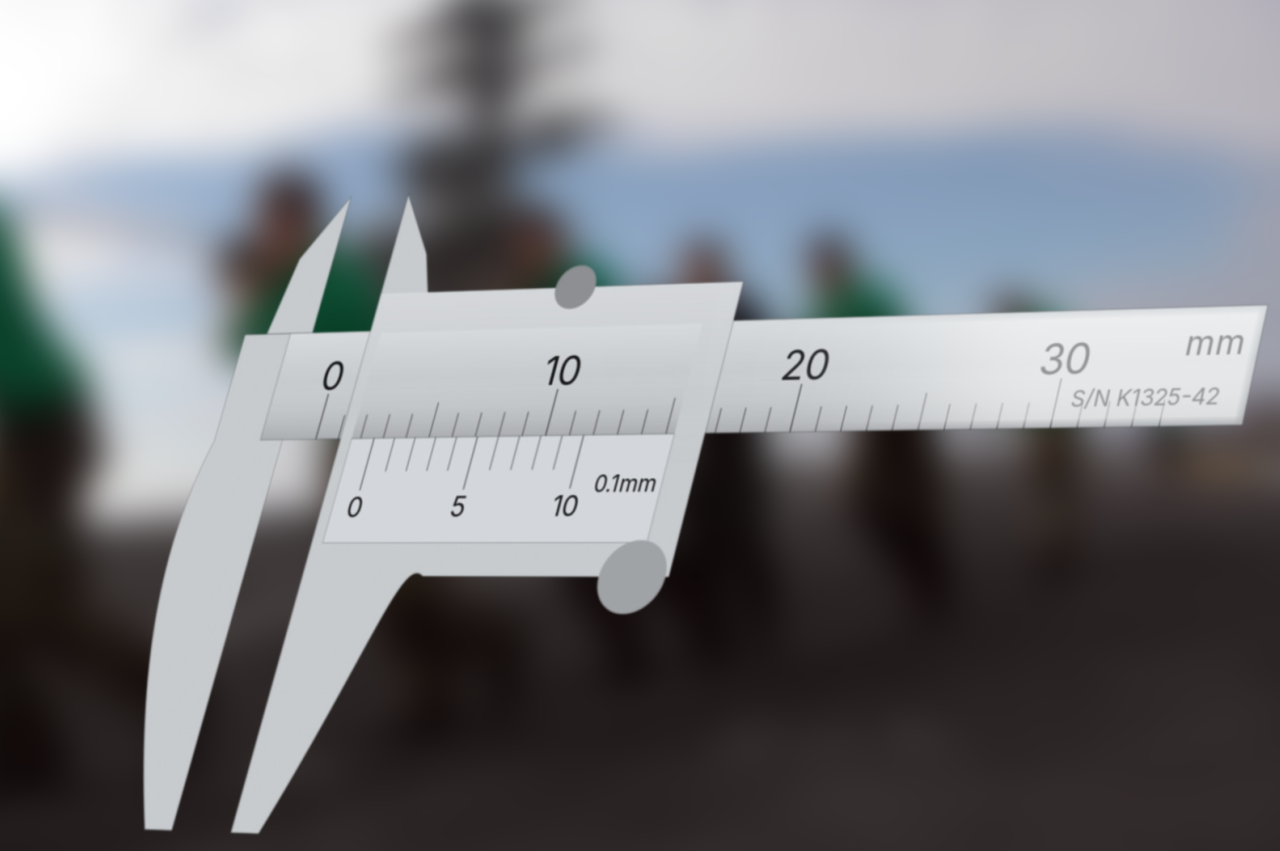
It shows 2.6 mm
